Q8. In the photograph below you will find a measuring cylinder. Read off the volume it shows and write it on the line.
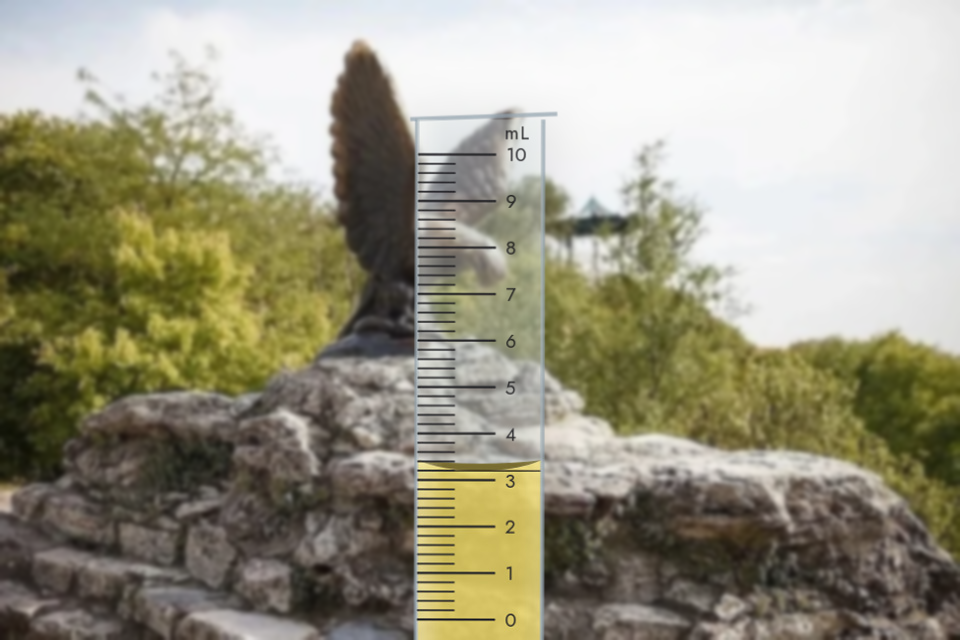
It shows 3.2 mL
